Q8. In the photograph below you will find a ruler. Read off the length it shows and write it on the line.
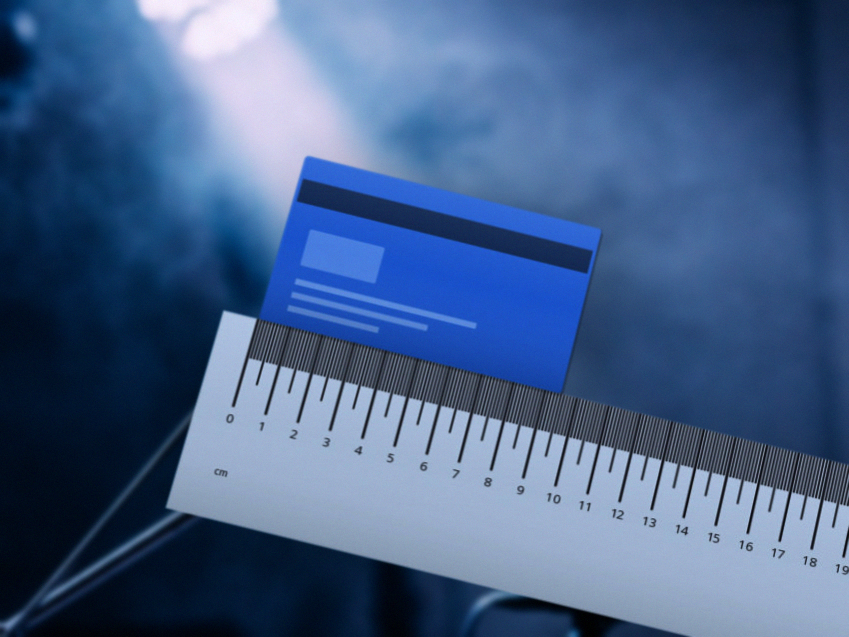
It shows 9.5 cm
